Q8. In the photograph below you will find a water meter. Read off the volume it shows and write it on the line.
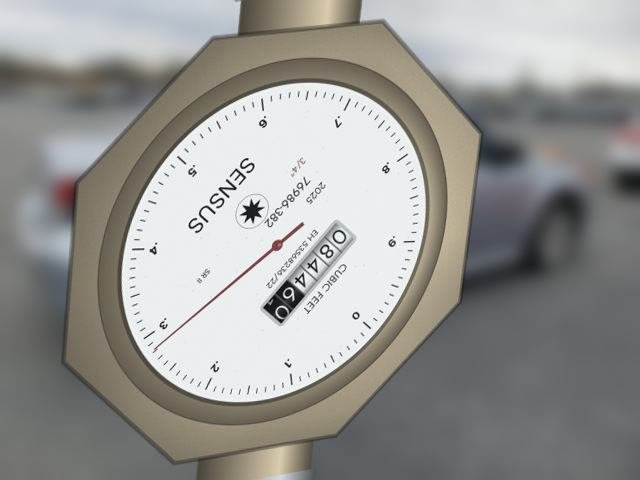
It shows 84460.28 ft³
